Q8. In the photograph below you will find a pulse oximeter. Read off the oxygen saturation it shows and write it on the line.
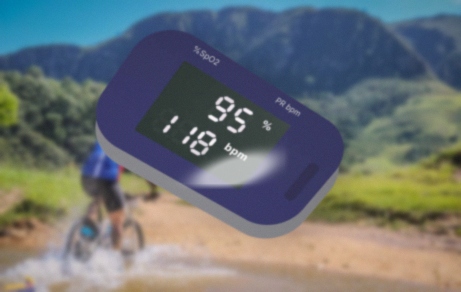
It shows 95 %
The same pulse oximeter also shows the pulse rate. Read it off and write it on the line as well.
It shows 118 bpm
